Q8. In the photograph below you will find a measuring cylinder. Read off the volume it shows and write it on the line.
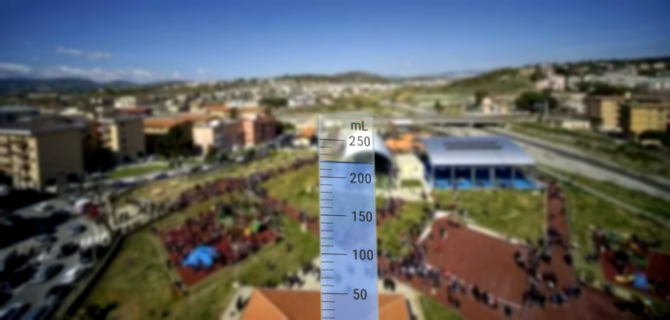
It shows 220 mL
